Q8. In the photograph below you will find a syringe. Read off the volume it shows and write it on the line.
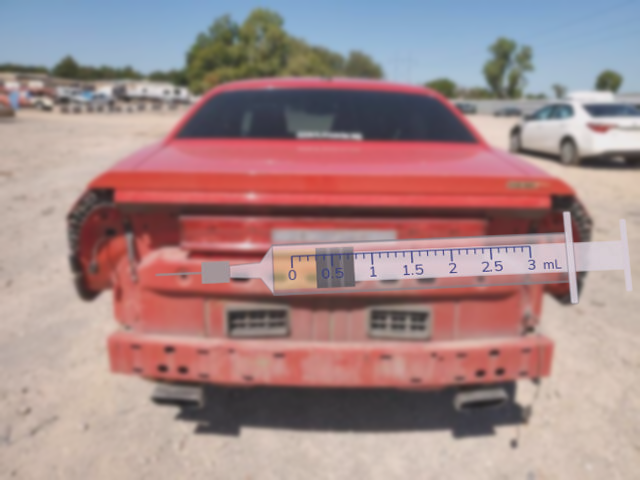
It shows 0.3 mL
